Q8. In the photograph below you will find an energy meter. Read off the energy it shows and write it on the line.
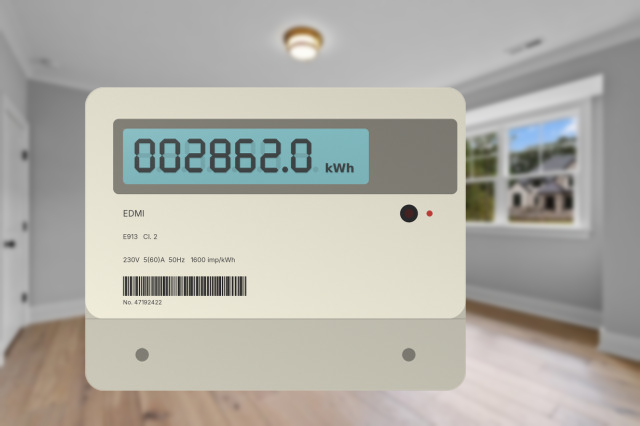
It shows 2862.0 kWh
